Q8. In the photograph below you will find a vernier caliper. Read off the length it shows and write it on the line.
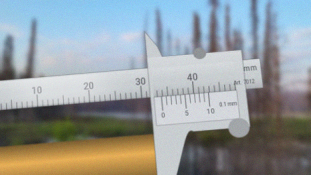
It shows 33.8 mm
